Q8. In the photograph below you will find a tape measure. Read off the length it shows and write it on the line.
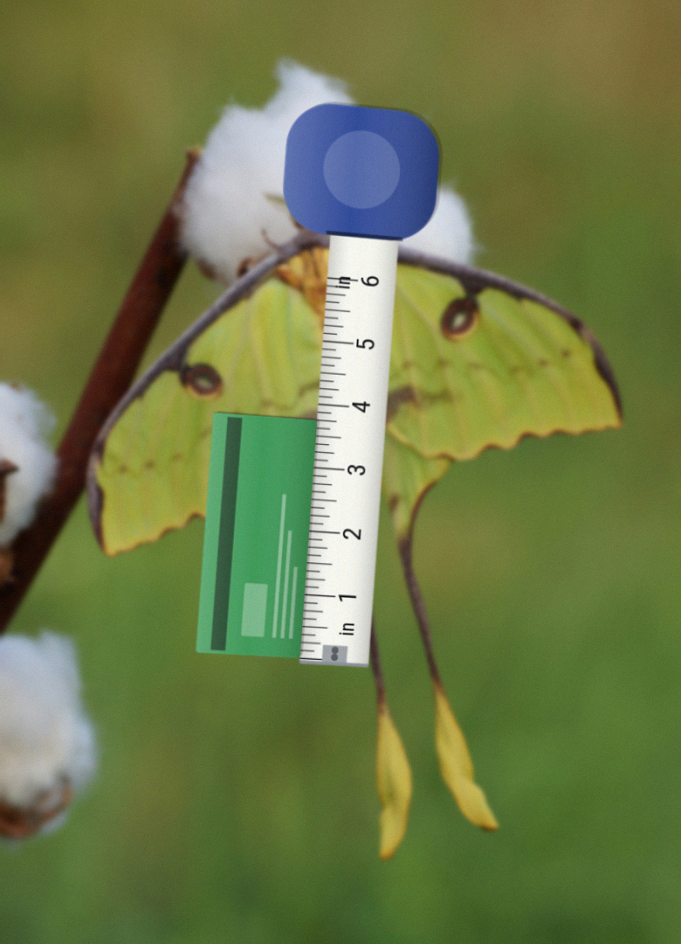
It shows 3.75 in
